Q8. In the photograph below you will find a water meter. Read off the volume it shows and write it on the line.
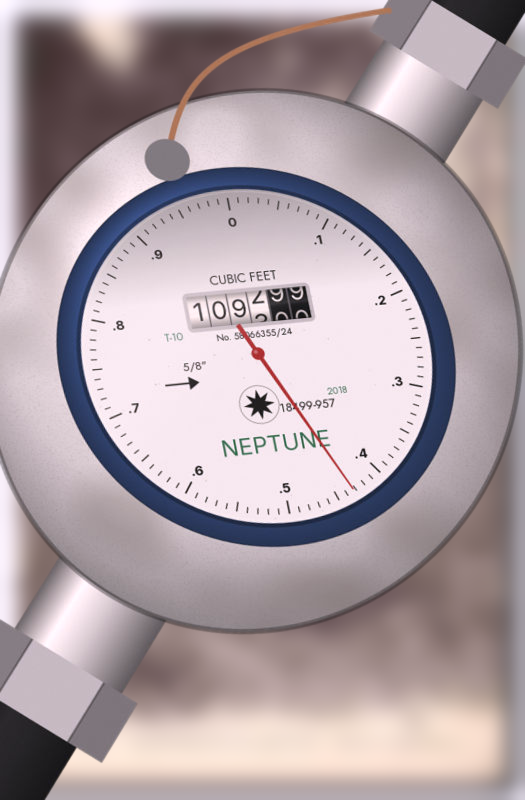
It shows 109299.43 ft³
